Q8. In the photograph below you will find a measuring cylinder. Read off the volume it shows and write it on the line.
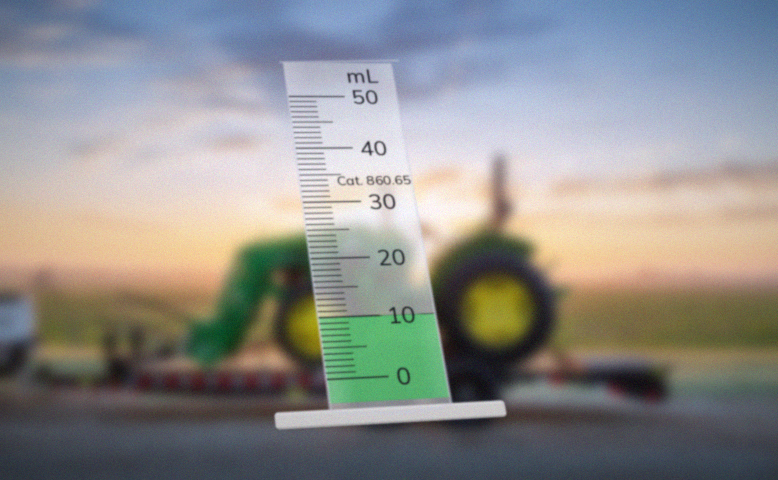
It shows 10 mL
